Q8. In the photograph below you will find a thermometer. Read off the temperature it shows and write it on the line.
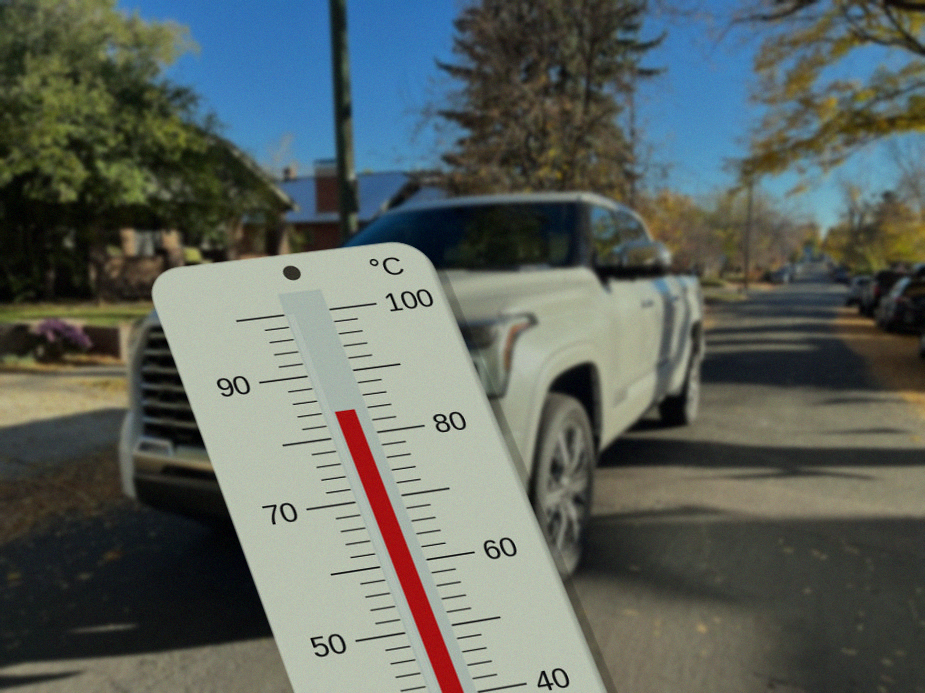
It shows 84 °C
